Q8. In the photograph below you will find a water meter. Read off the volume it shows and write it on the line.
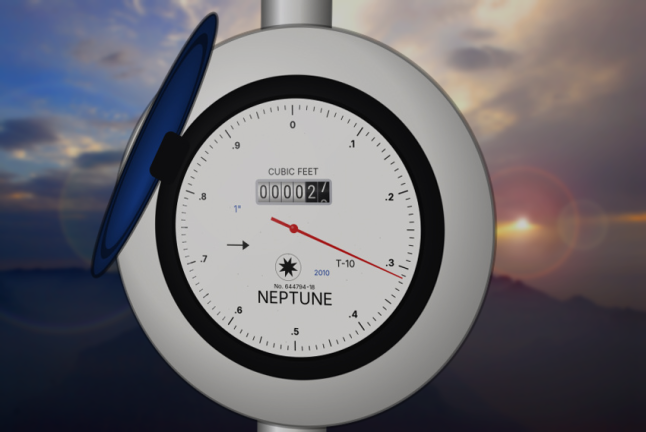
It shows 27.31 ft³
